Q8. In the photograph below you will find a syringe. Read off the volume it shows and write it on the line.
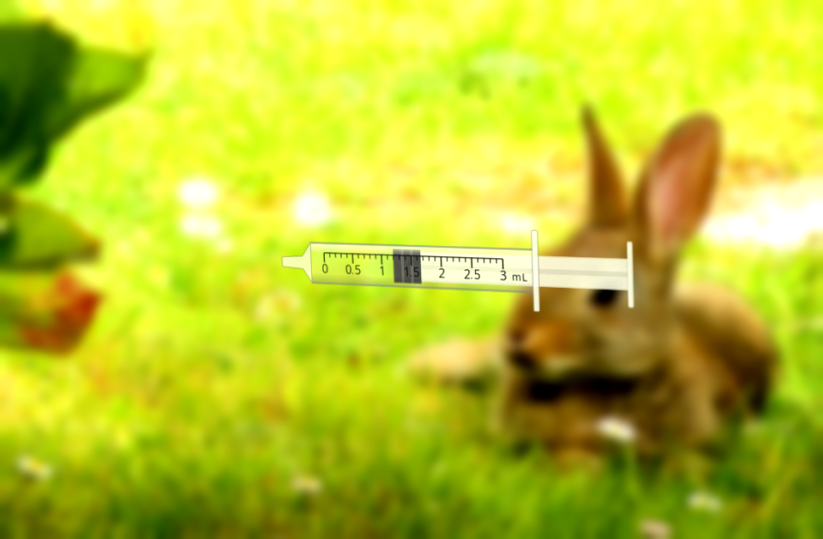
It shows 1.2 mL
